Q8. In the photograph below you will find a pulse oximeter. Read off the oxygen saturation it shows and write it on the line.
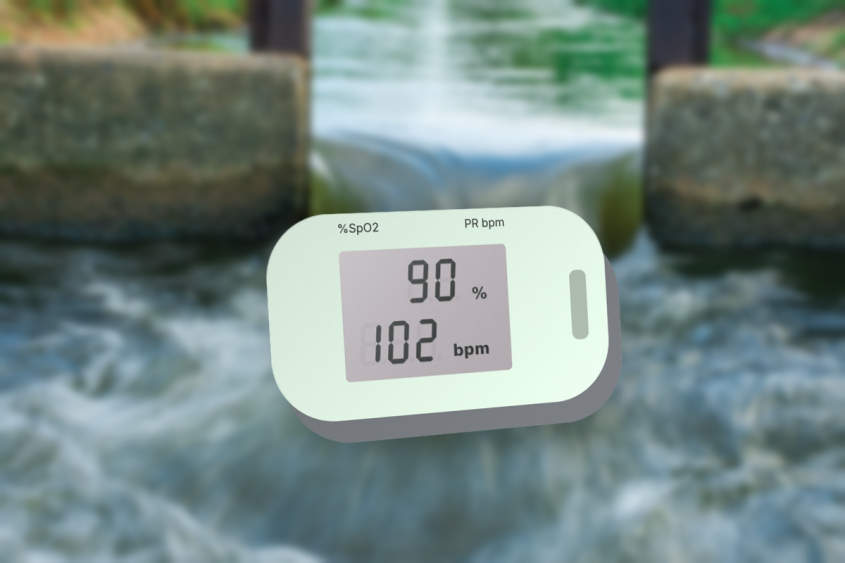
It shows 90 %
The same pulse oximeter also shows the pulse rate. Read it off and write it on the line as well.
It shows 102 bpm
